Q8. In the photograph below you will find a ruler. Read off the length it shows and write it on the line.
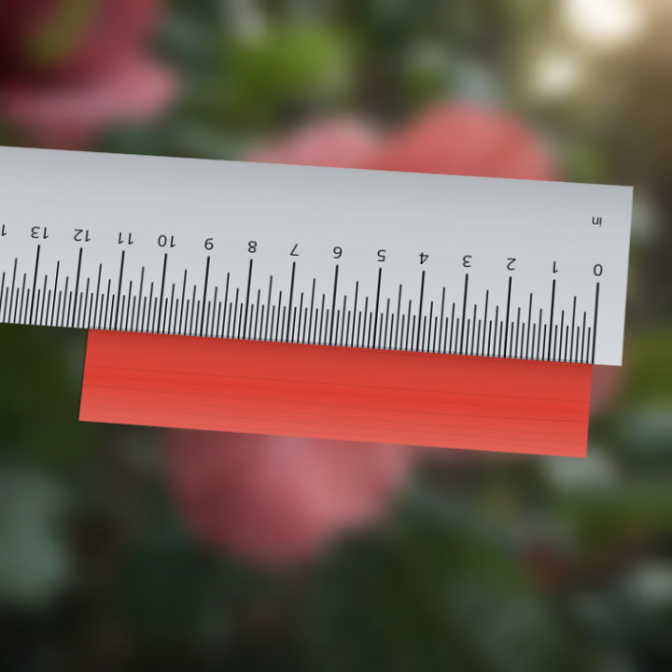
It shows 11.625 in
